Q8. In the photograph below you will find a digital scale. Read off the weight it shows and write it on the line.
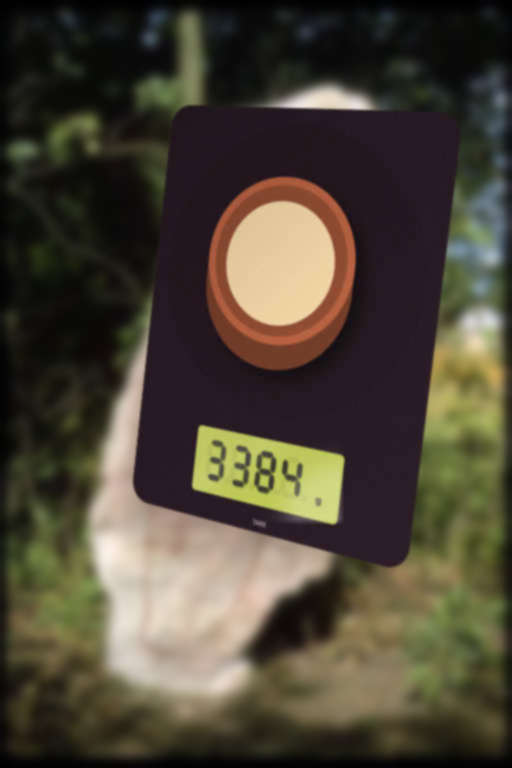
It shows 3384 g
